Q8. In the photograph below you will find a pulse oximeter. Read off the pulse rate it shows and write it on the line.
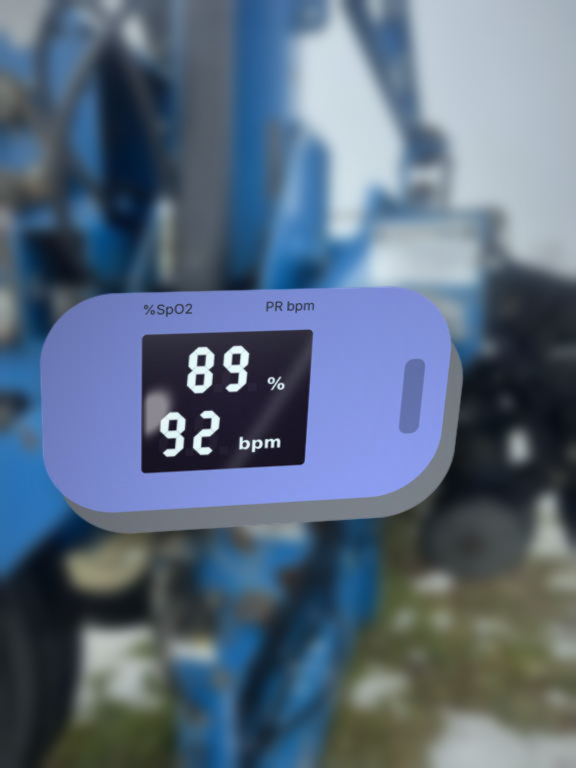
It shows 92 bpm
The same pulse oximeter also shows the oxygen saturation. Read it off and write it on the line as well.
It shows 89 %
